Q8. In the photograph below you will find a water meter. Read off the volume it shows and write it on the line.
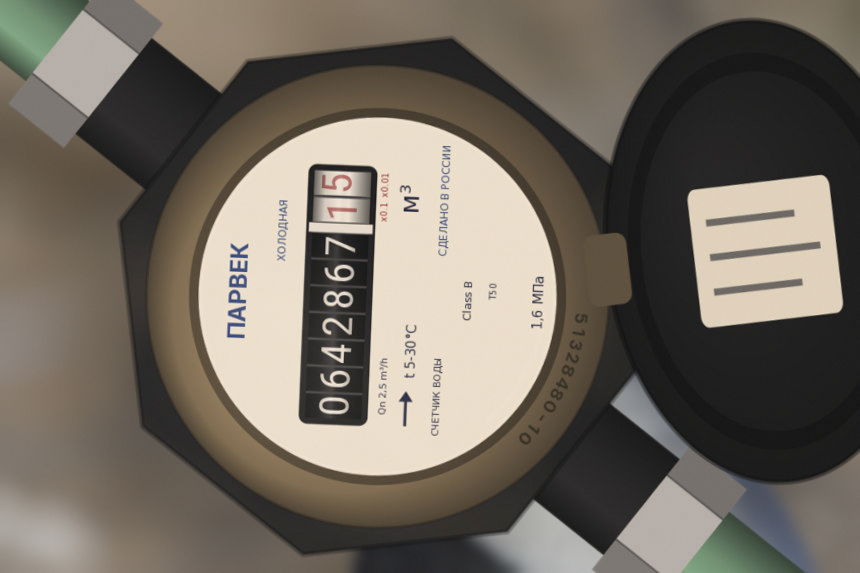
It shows 642867.15 m³
